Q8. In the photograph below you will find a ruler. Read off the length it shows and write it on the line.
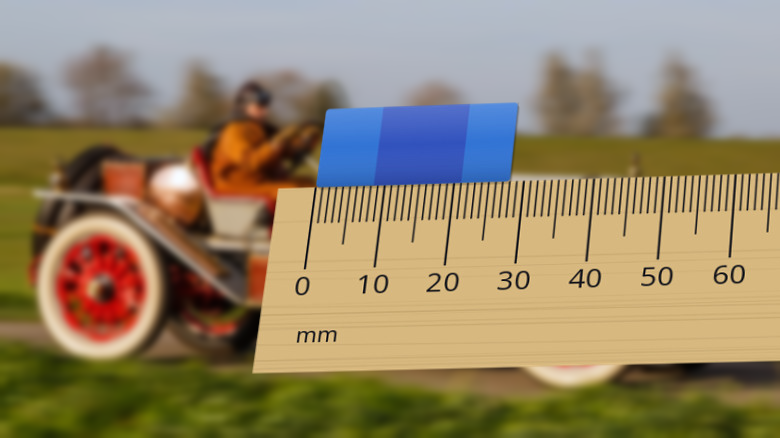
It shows 28 mm
